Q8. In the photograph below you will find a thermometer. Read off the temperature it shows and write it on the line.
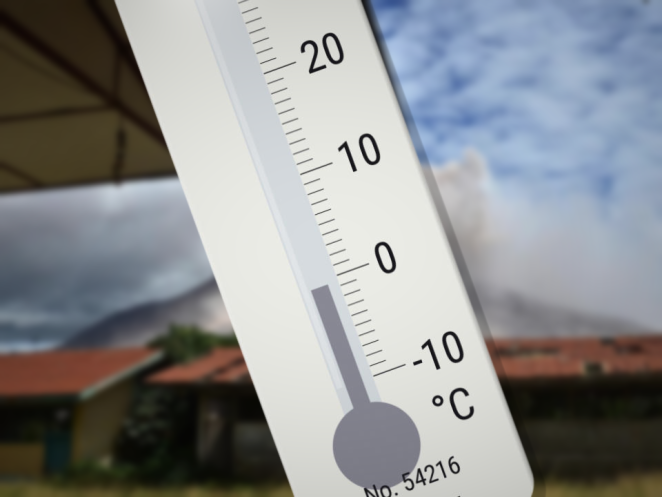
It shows -0.5 °C
